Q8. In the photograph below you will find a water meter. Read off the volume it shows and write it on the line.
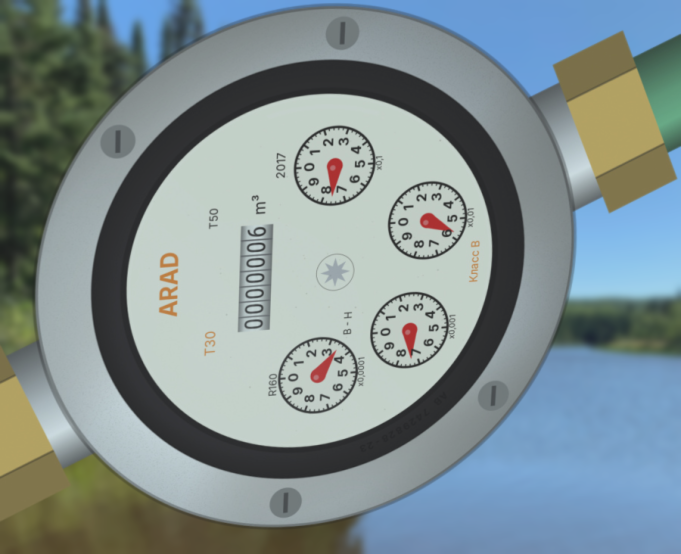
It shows 6.7573 m³
